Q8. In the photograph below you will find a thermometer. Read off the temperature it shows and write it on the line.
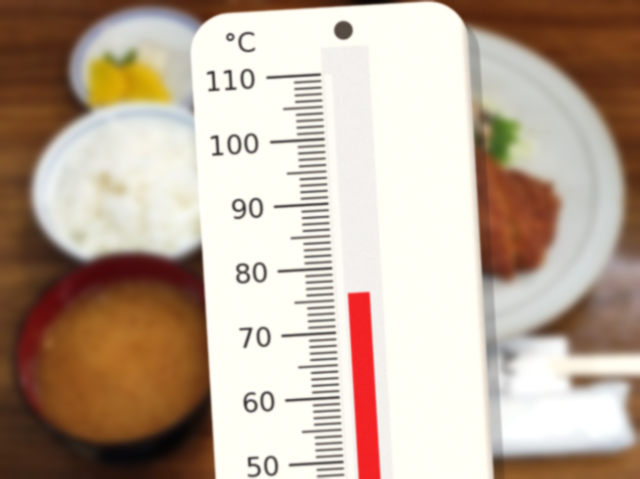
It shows 76 °C
